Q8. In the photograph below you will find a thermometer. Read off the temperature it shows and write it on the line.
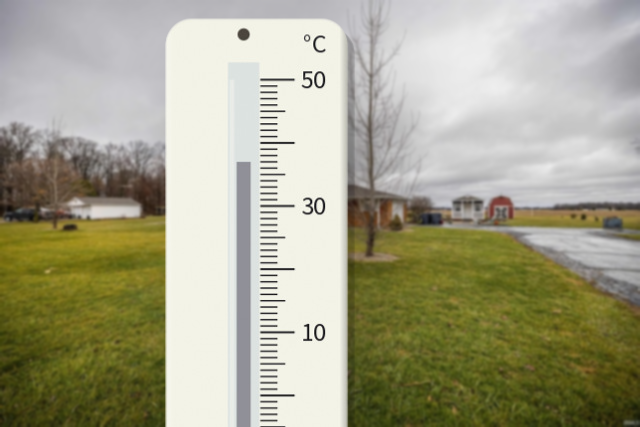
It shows 37 °C
